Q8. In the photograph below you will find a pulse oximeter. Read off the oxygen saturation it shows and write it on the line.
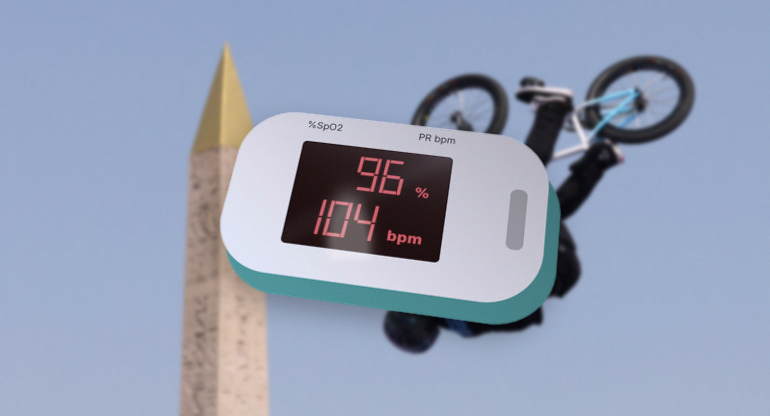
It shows 96 %
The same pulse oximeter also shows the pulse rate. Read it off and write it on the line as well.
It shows 104 bpm
